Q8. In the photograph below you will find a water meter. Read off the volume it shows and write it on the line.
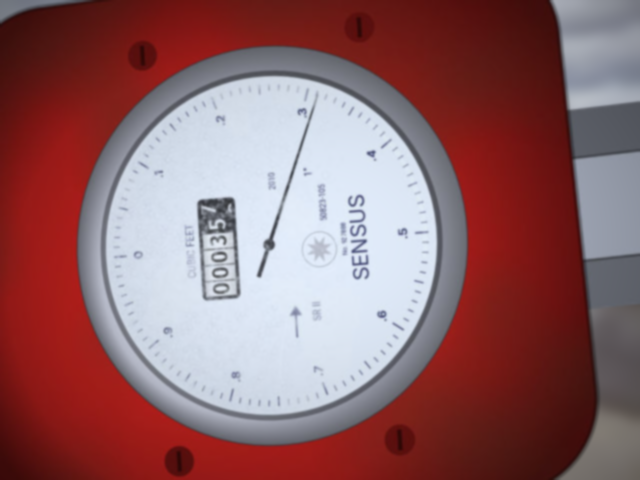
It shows 357.31 ft³
